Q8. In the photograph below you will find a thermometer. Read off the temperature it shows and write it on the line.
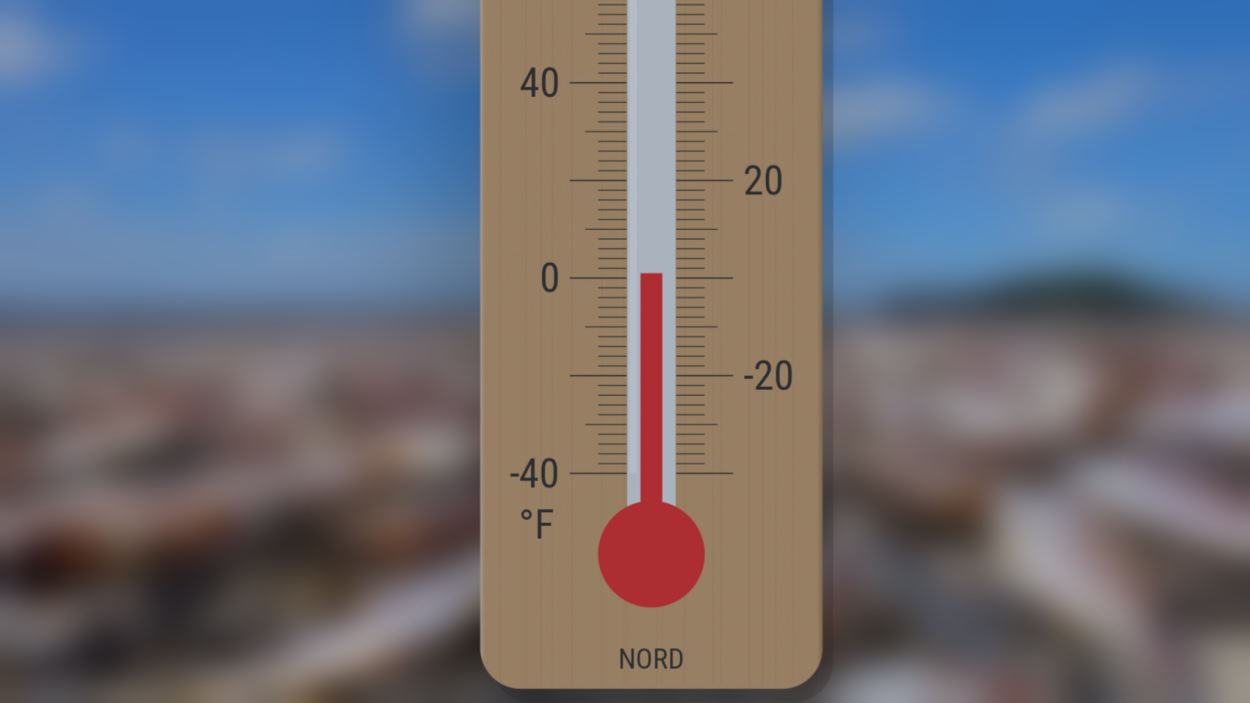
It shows 1 °F
